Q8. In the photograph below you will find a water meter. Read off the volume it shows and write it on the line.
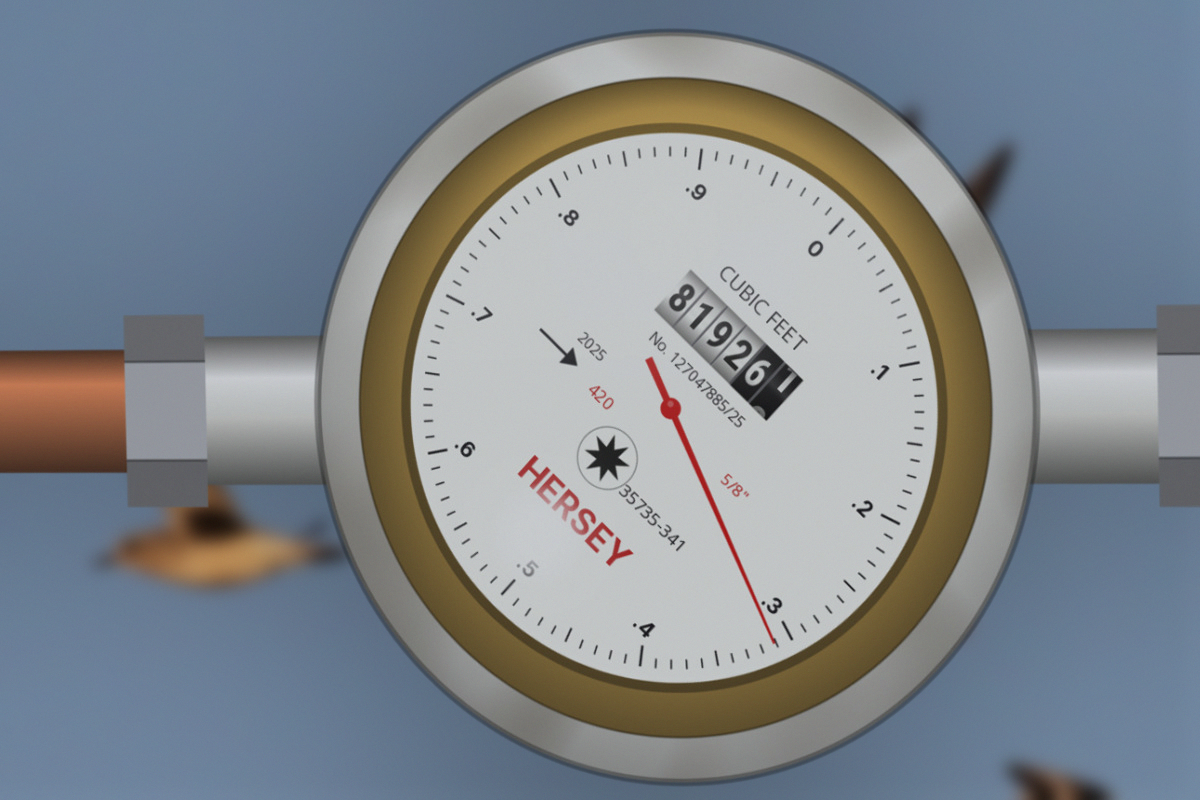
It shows 819261.31 ft³
